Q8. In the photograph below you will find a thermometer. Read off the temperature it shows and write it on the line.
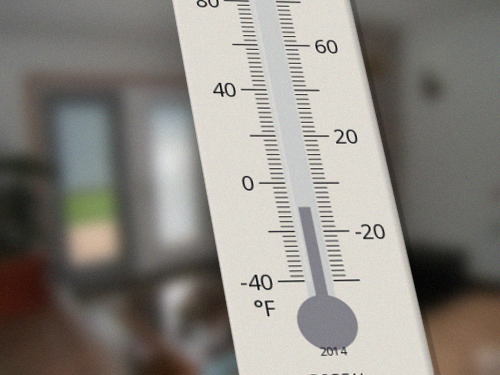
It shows -10 °F
